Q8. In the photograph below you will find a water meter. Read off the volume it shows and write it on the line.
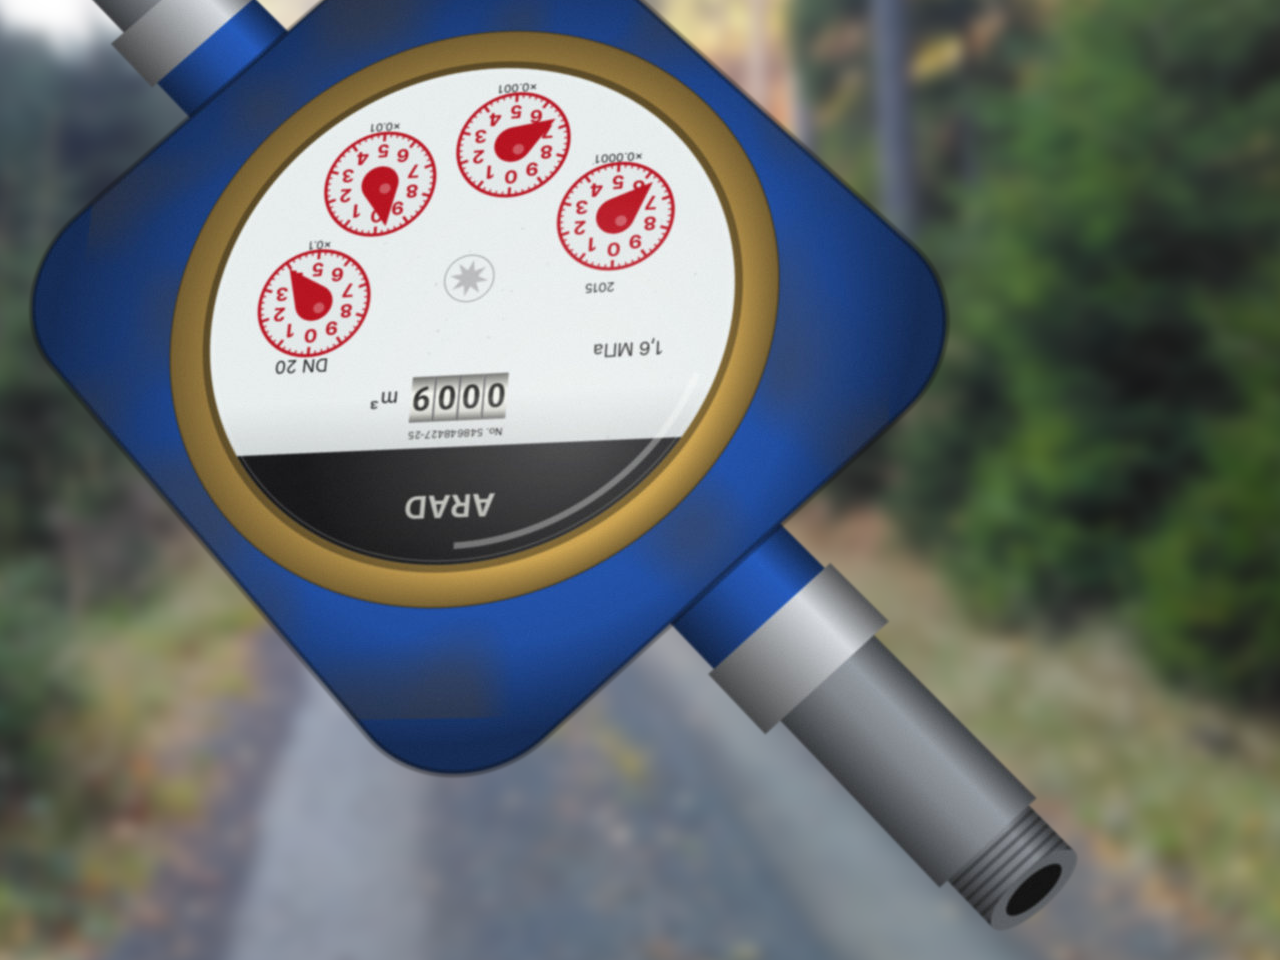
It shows 9.3966 m³
